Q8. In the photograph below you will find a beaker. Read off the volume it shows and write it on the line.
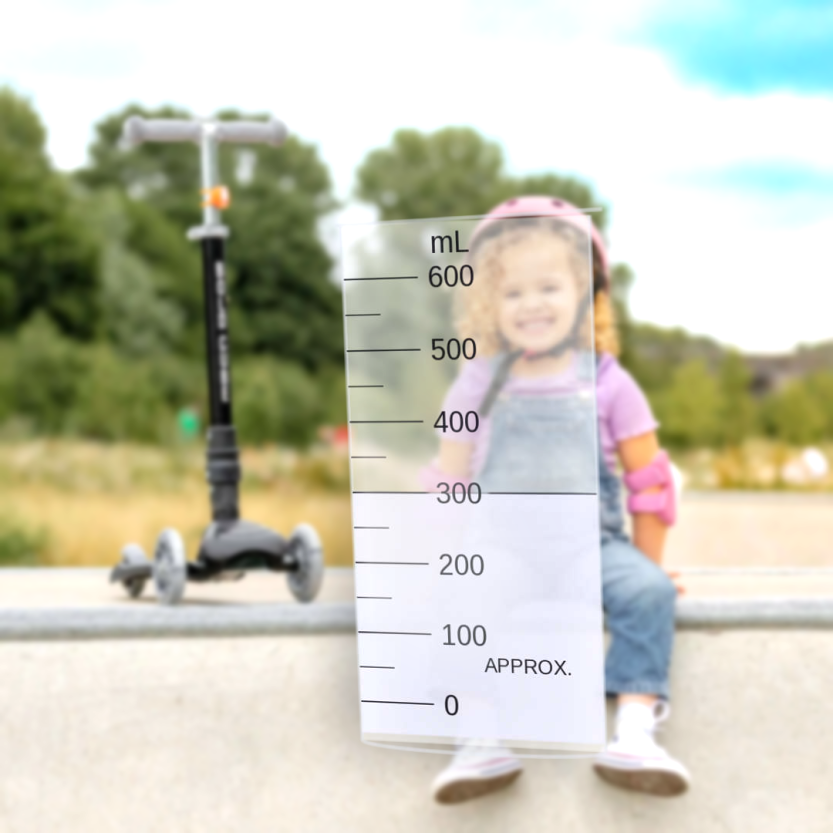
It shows 300 mL
